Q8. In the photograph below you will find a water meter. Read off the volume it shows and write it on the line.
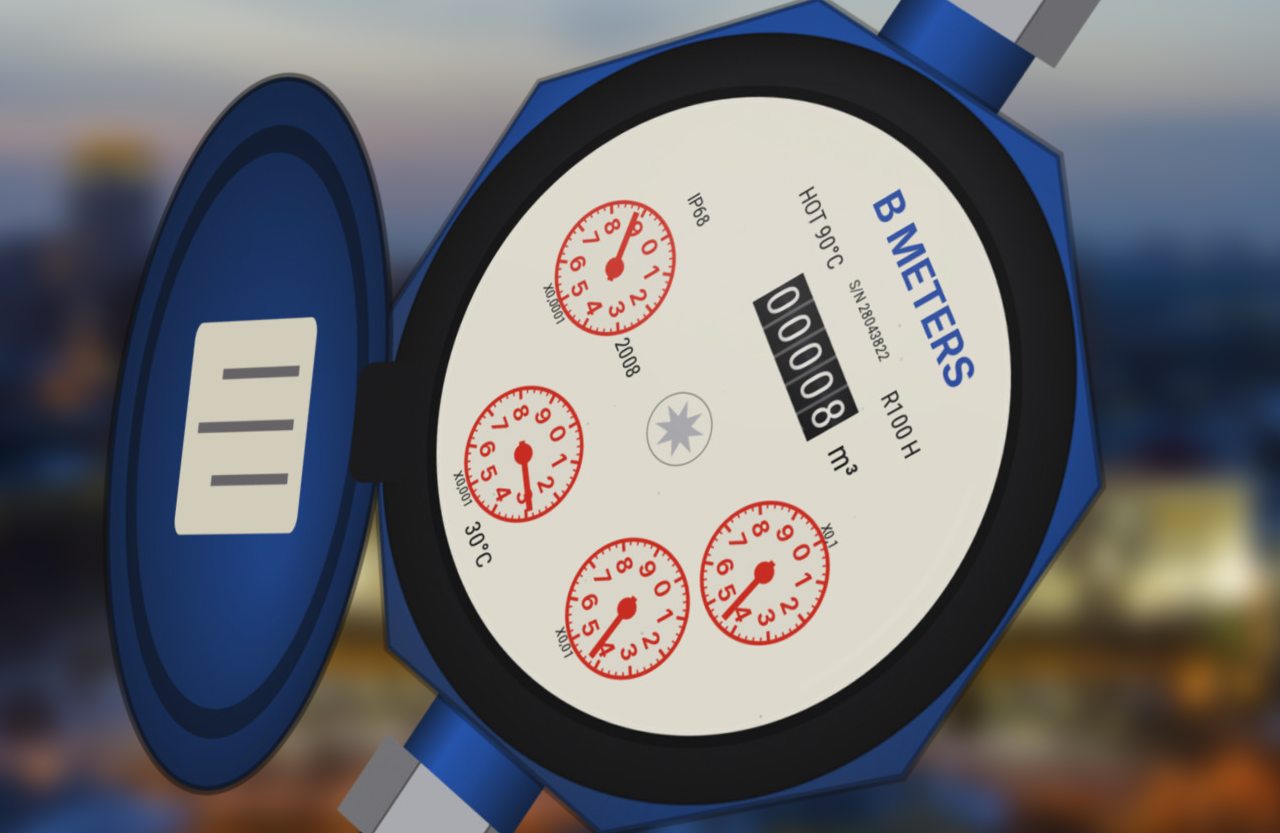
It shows 8.4428 m³
